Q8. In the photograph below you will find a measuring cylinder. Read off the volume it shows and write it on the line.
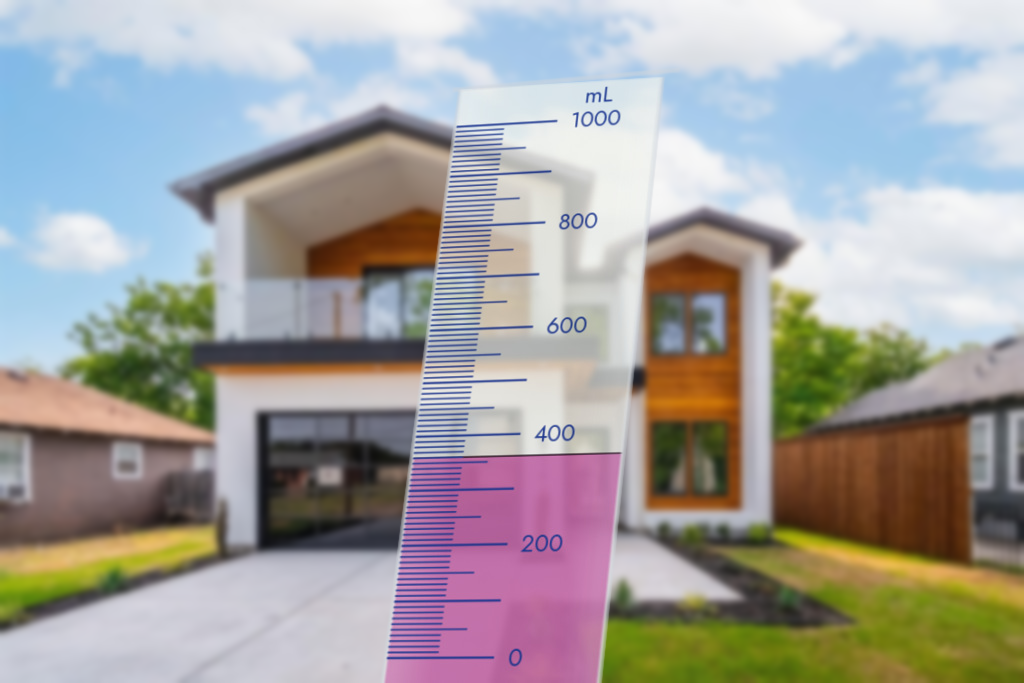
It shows 360 mL
